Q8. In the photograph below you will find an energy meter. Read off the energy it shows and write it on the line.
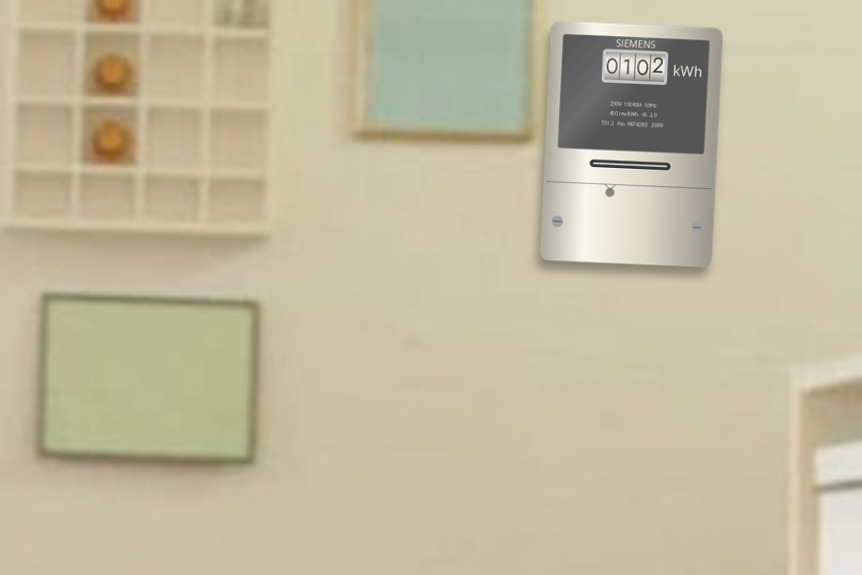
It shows 102 kWh
